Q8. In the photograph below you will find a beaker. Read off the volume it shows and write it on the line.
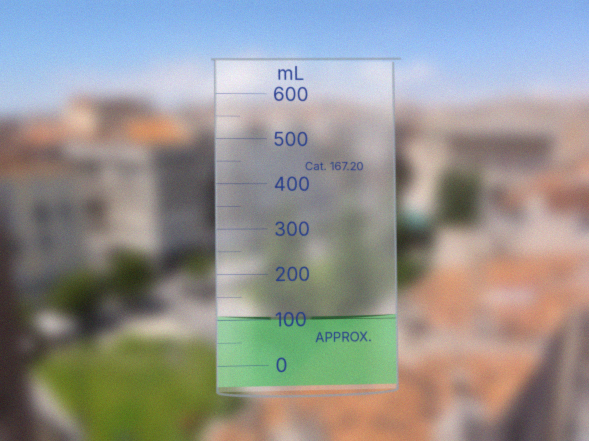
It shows 100 mL
